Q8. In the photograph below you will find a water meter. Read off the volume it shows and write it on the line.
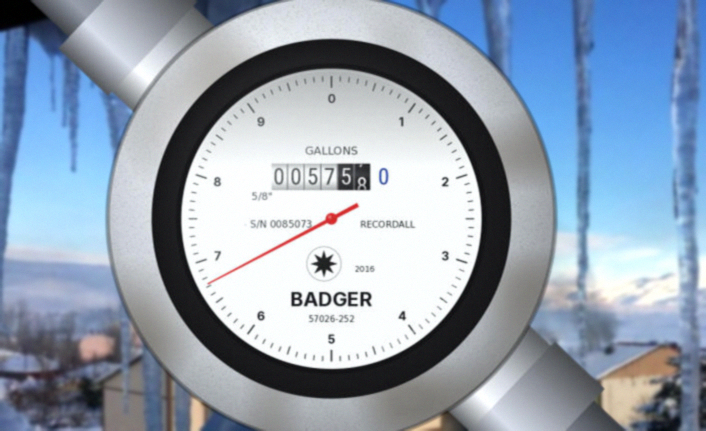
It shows 57576.7 gal
